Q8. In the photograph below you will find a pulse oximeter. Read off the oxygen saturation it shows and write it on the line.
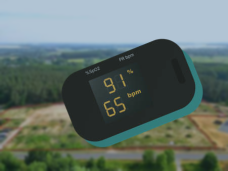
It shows 91 %
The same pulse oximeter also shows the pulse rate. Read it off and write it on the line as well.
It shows 65 bpm
